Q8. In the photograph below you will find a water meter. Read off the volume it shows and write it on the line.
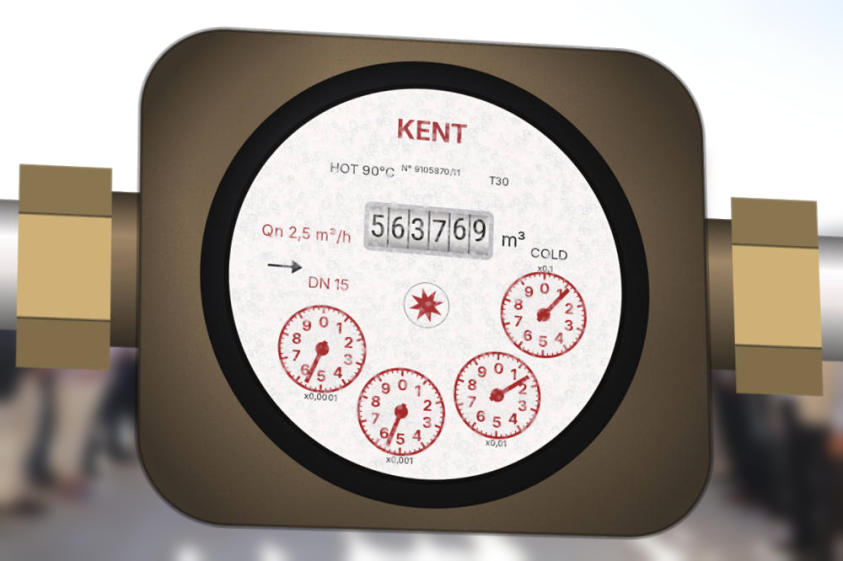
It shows 563769.1155 m³
